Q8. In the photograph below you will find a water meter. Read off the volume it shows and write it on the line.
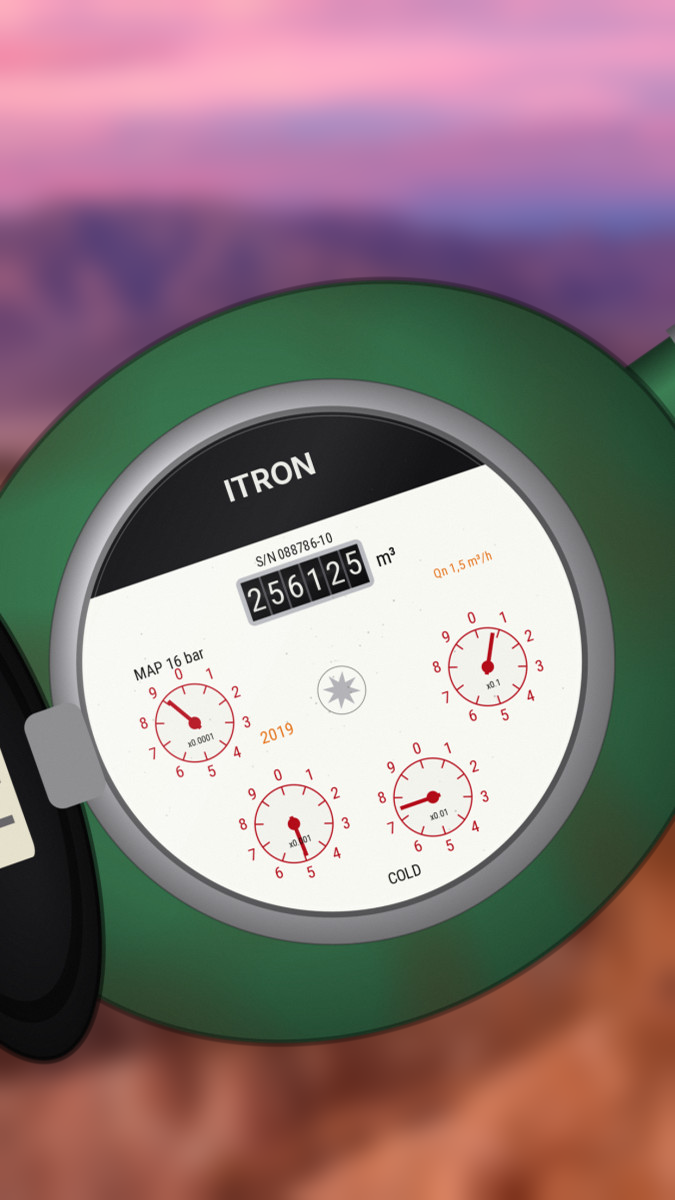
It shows 256125.0749 m³
